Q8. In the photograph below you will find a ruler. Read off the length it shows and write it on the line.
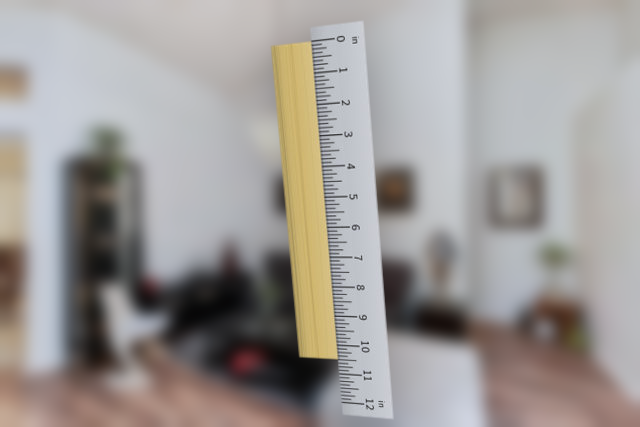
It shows 10.5 in
